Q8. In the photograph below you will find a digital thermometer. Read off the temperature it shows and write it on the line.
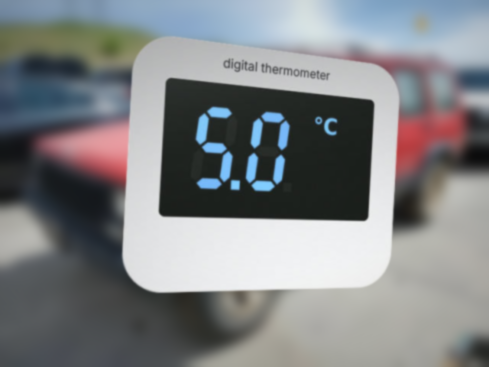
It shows 5.0 °C
